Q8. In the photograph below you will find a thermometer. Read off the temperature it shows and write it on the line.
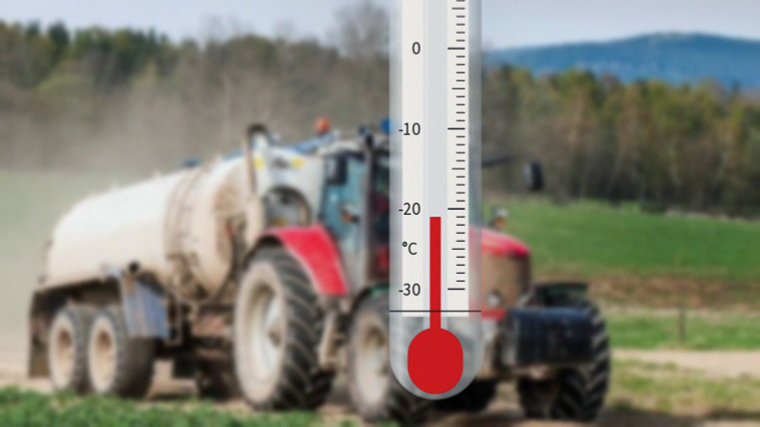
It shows -21 °C
